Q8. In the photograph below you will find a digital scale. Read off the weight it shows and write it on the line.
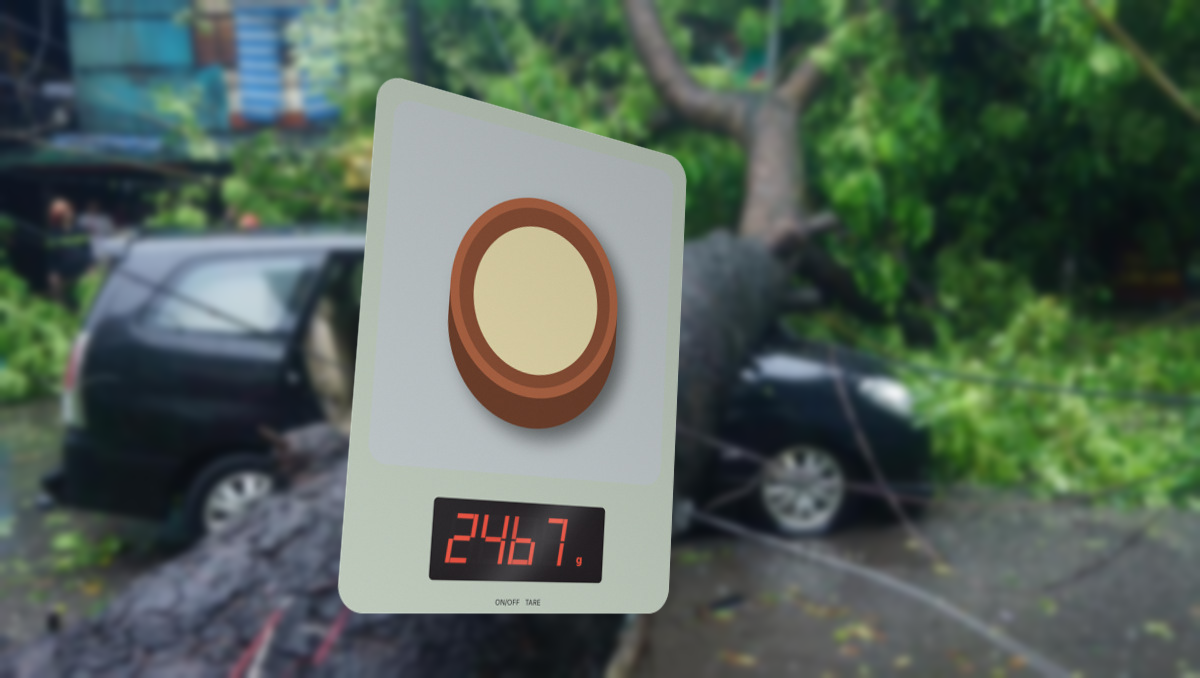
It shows 2467 g
